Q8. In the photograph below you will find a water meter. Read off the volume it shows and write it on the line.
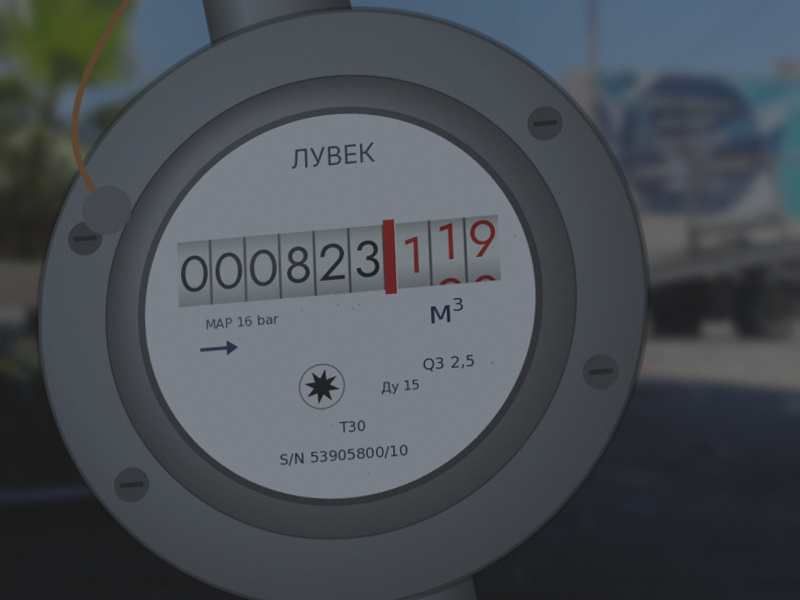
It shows 823.119 m³
